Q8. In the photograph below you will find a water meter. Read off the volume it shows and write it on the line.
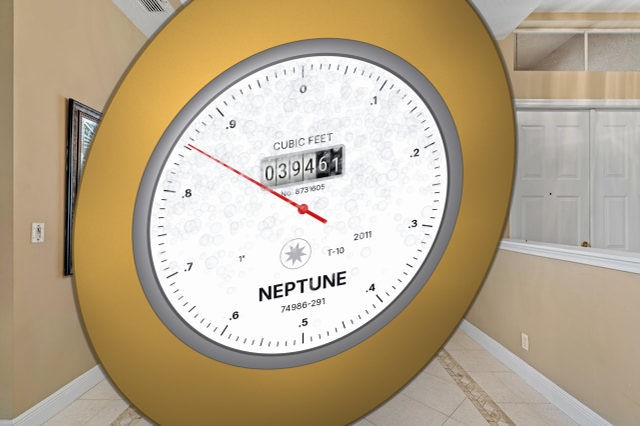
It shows 39460.85 ft³
